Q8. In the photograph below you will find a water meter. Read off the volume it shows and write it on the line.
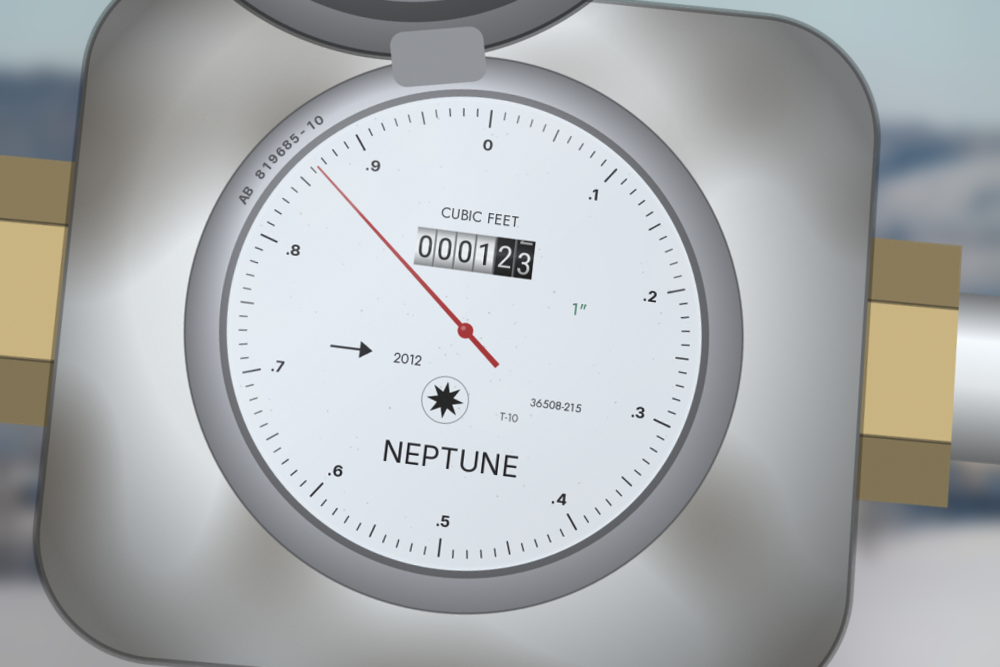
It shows 122.86 ft³
